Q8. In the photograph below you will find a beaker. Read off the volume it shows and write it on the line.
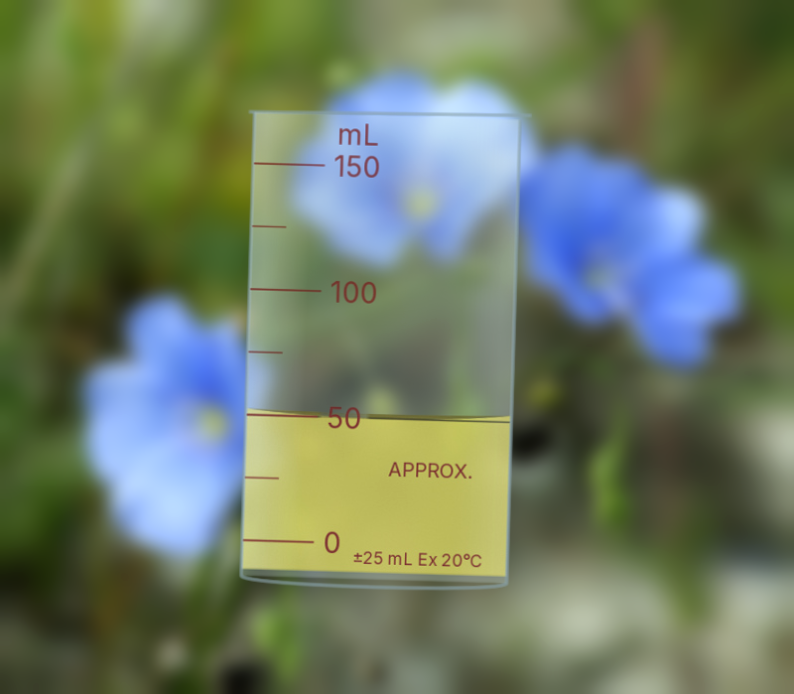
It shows 50 mL
